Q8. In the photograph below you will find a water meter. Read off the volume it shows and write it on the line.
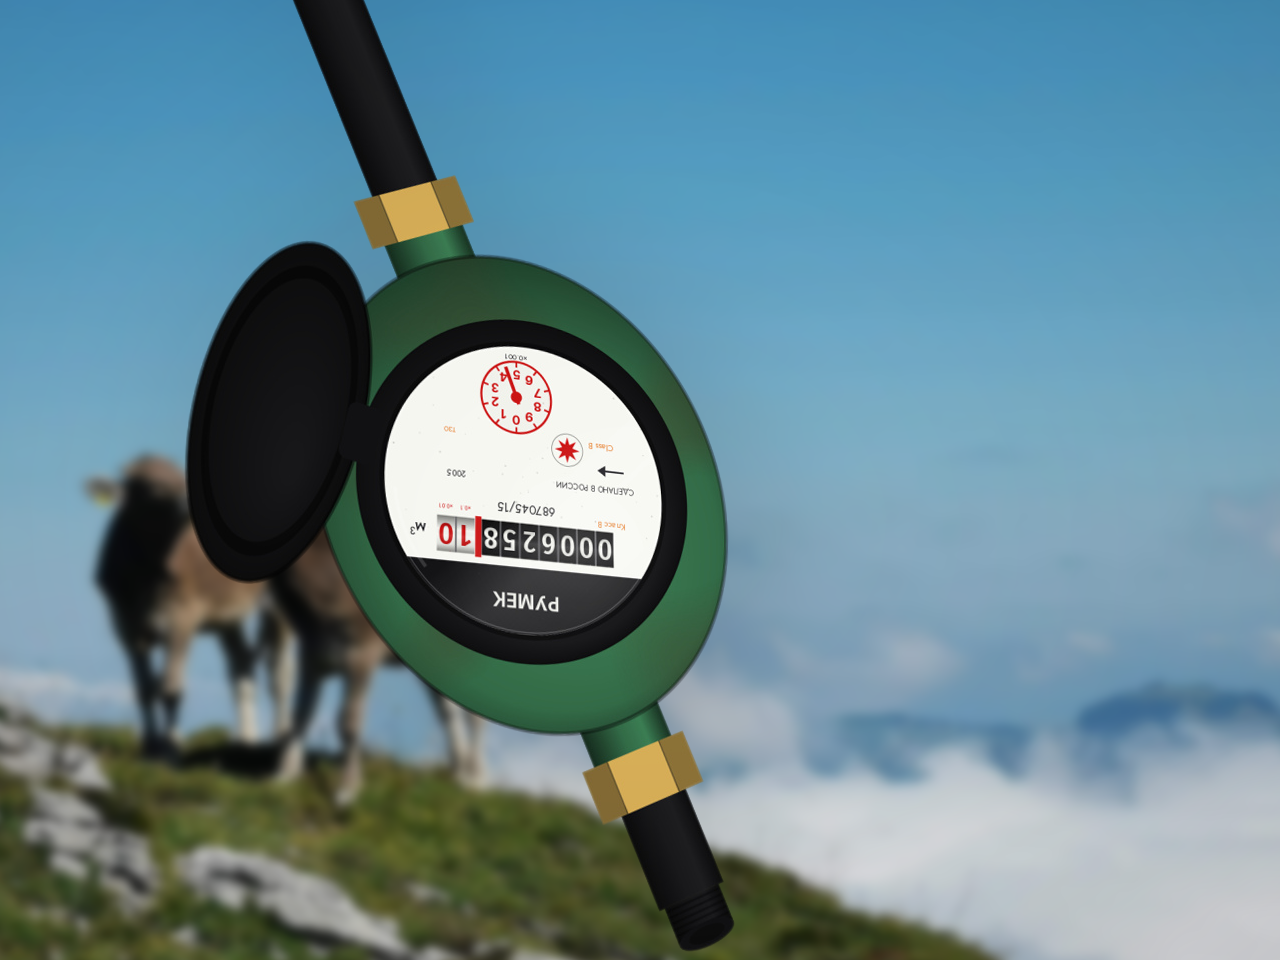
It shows 6258.104 m³
